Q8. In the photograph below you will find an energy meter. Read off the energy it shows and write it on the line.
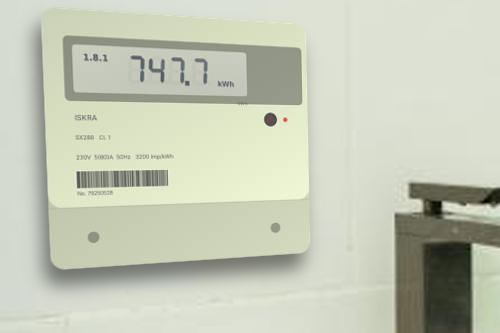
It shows 747.7 kWh
